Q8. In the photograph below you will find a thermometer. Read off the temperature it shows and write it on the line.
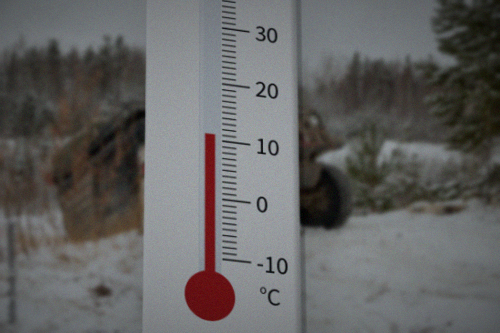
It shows 11 °C
